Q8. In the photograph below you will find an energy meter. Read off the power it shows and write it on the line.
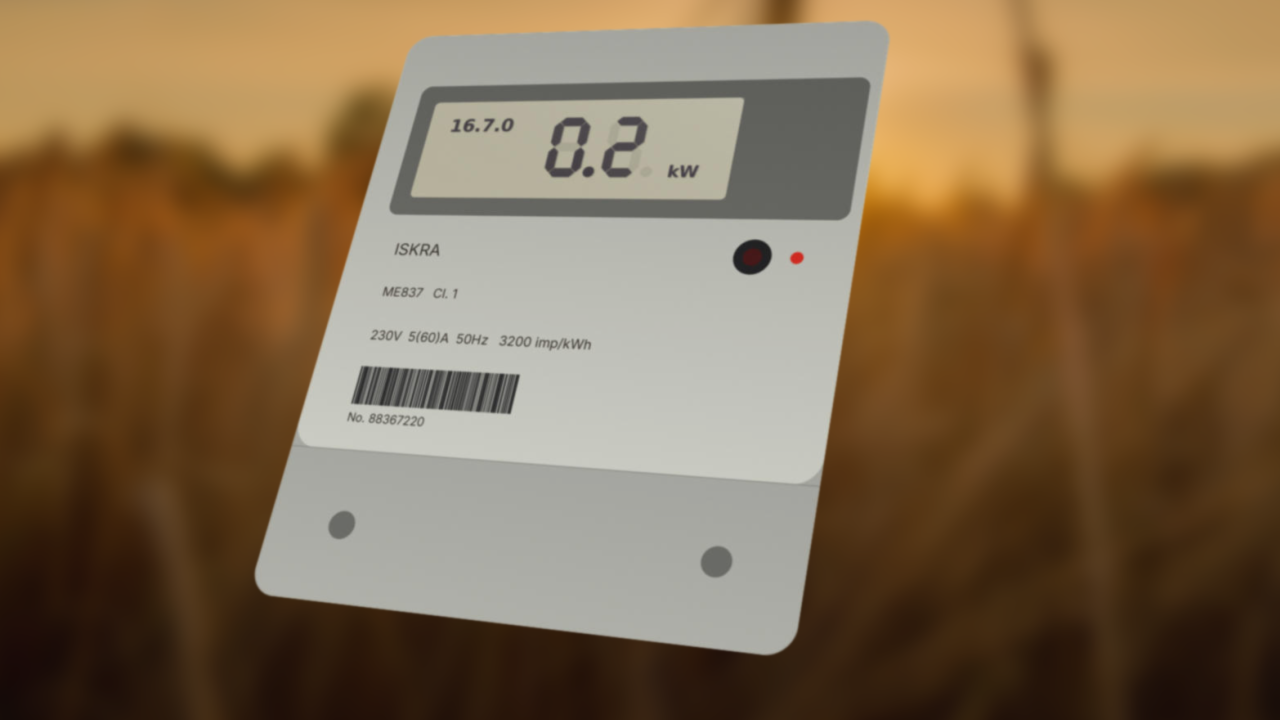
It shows 0.2 kW
